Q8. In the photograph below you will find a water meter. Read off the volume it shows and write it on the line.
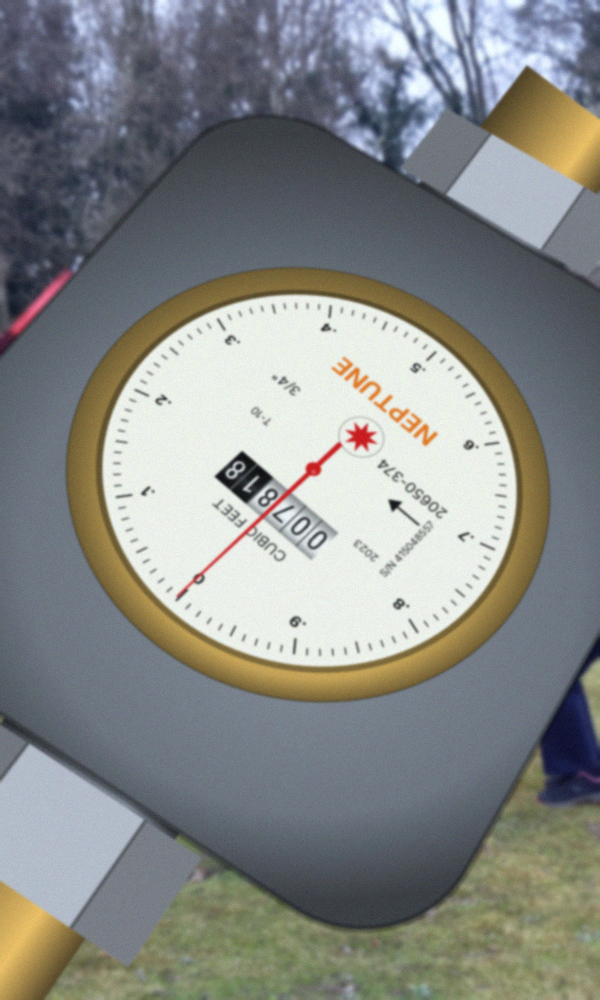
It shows 7818.00 ft³
